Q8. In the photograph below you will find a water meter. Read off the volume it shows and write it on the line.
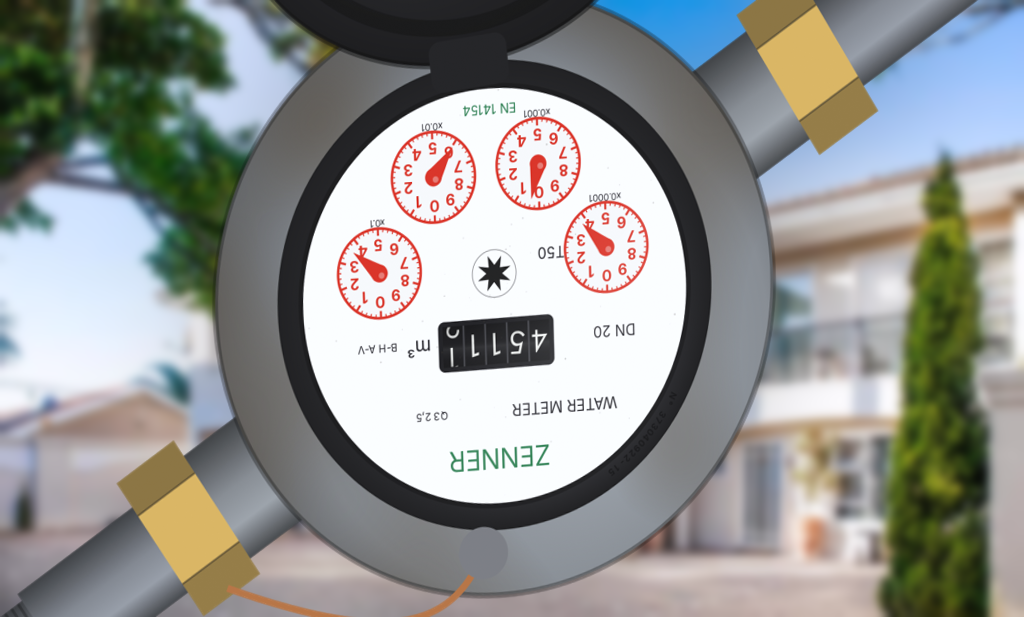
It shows 45111.3603 m³
